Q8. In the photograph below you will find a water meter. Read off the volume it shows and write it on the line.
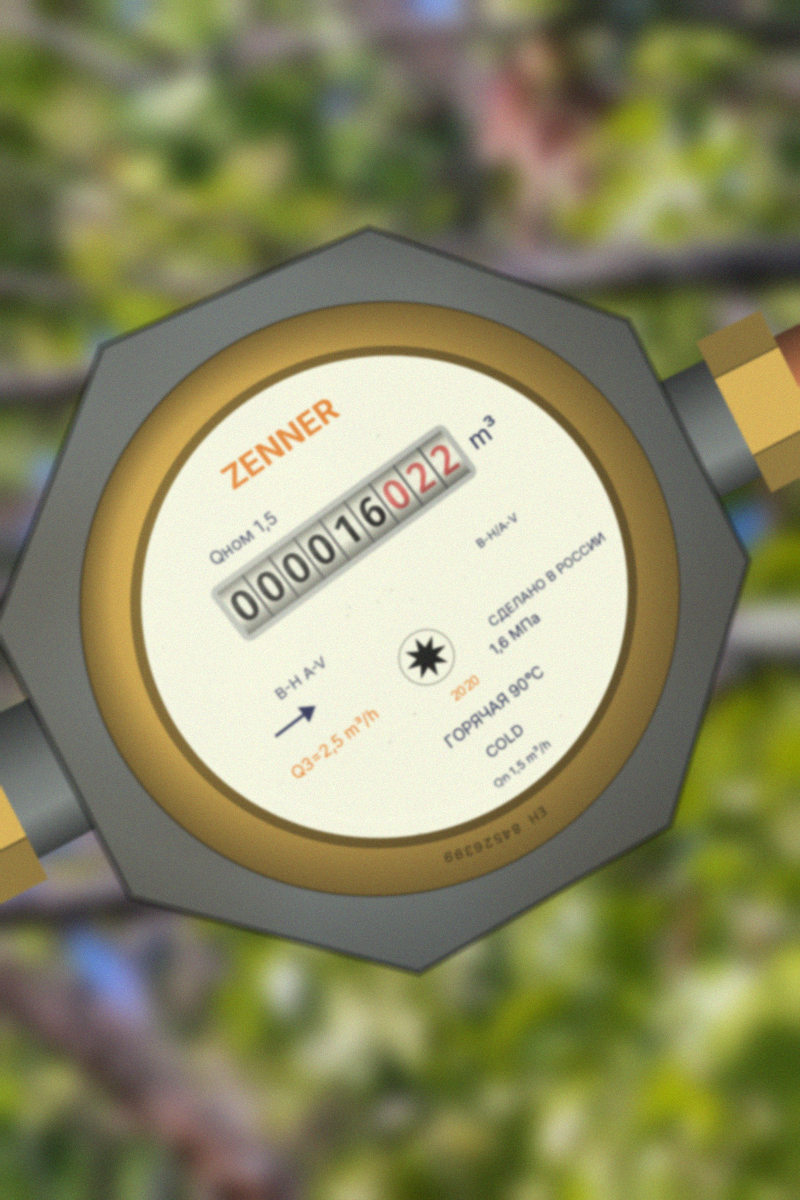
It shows 16.022 m³
